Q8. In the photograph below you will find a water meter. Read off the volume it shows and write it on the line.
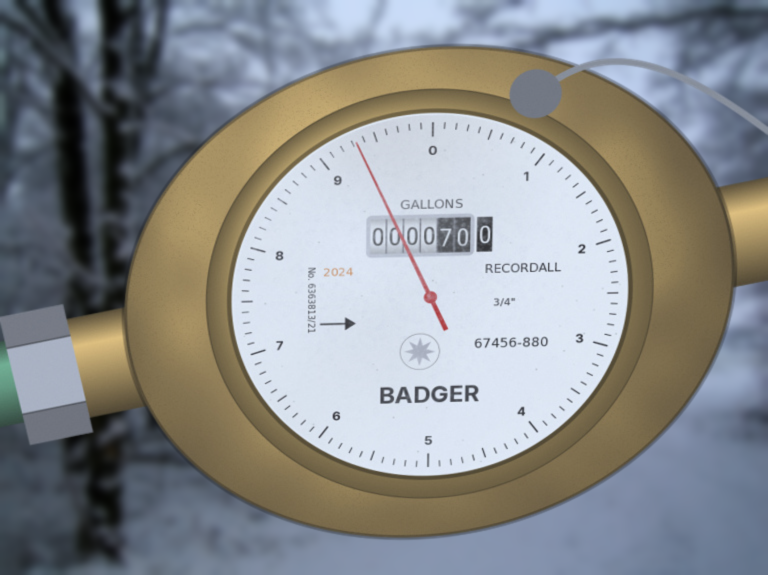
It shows 699.3 gal
